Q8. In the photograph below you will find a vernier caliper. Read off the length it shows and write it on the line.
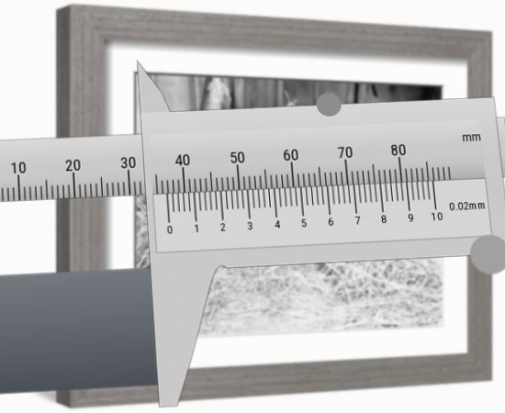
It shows 36.8 mm
